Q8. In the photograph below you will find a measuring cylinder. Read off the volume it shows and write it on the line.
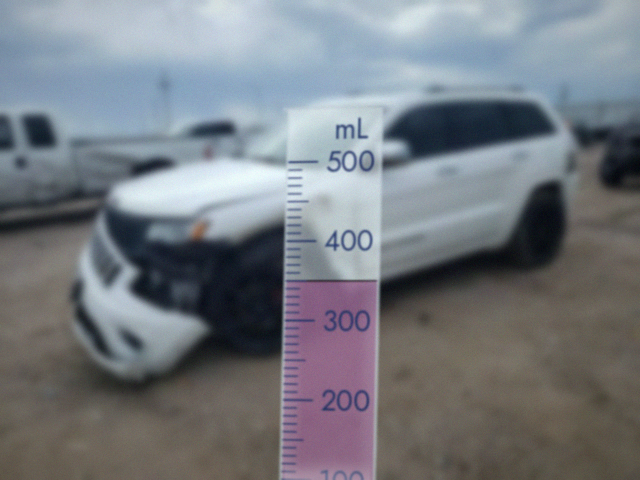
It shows 350 mL
